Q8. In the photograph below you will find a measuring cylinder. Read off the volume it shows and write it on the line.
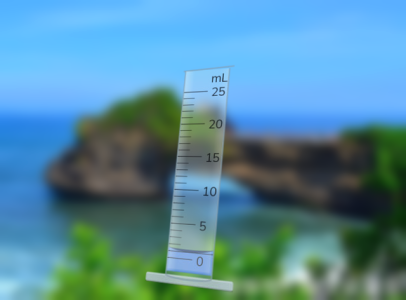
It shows 1 mL
